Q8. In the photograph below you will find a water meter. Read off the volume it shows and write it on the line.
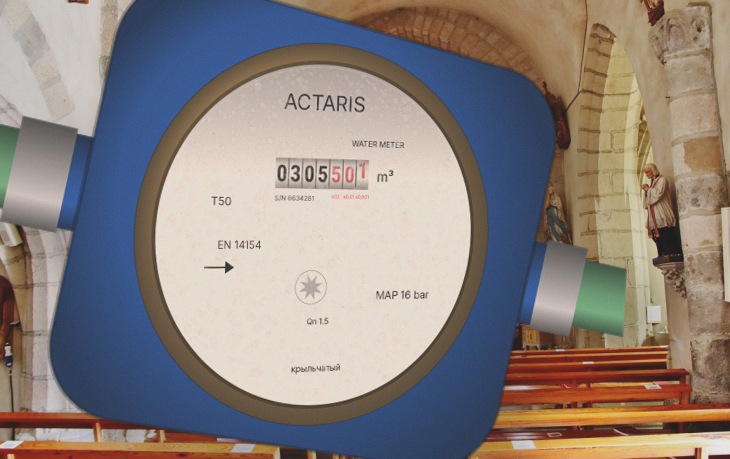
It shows 305.501 m³
